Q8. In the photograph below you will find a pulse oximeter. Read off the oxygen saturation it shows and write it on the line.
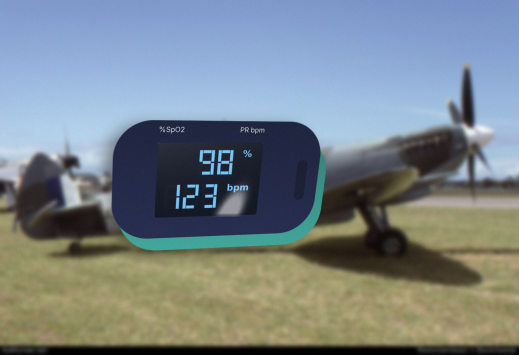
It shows 98 %
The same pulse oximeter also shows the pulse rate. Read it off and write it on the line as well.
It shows 123 bpm
